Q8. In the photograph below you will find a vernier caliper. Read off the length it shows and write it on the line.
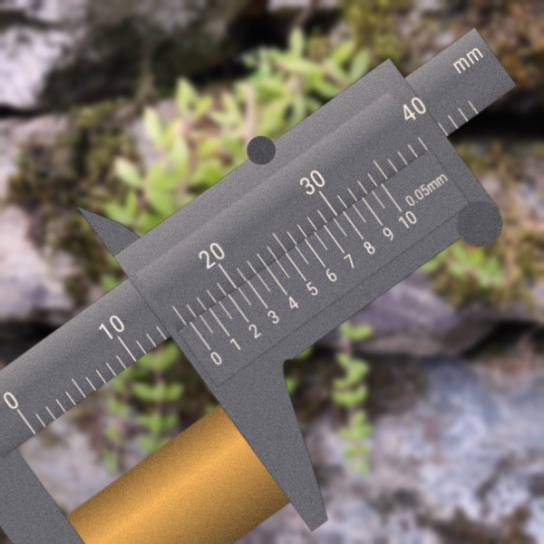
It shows 15.4 mm
